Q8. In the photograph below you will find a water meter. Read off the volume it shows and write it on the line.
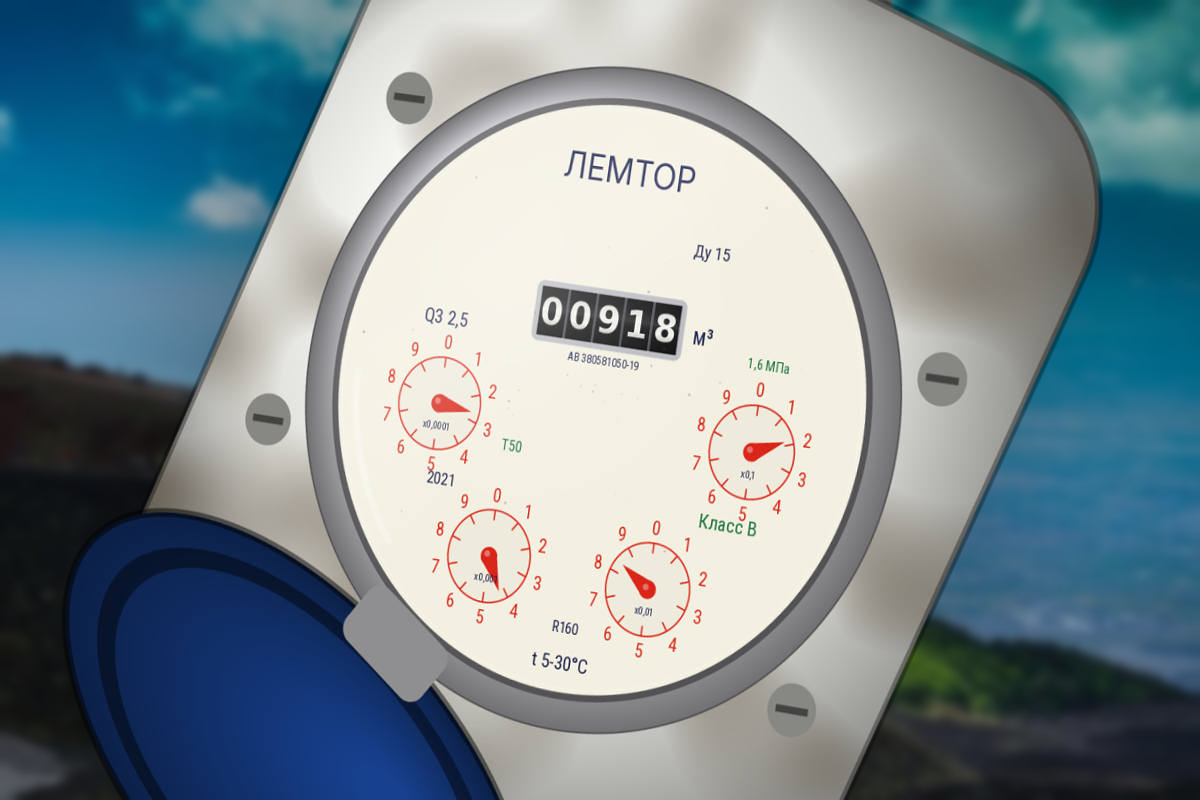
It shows 918.1842 m³
